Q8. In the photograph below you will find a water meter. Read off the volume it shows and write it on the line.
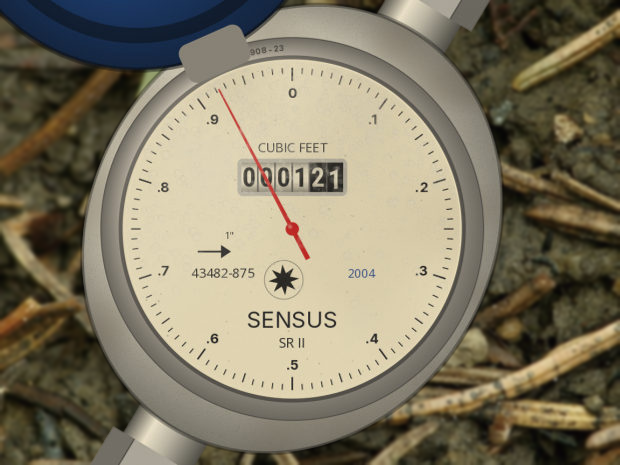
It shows 120.92 ft³
